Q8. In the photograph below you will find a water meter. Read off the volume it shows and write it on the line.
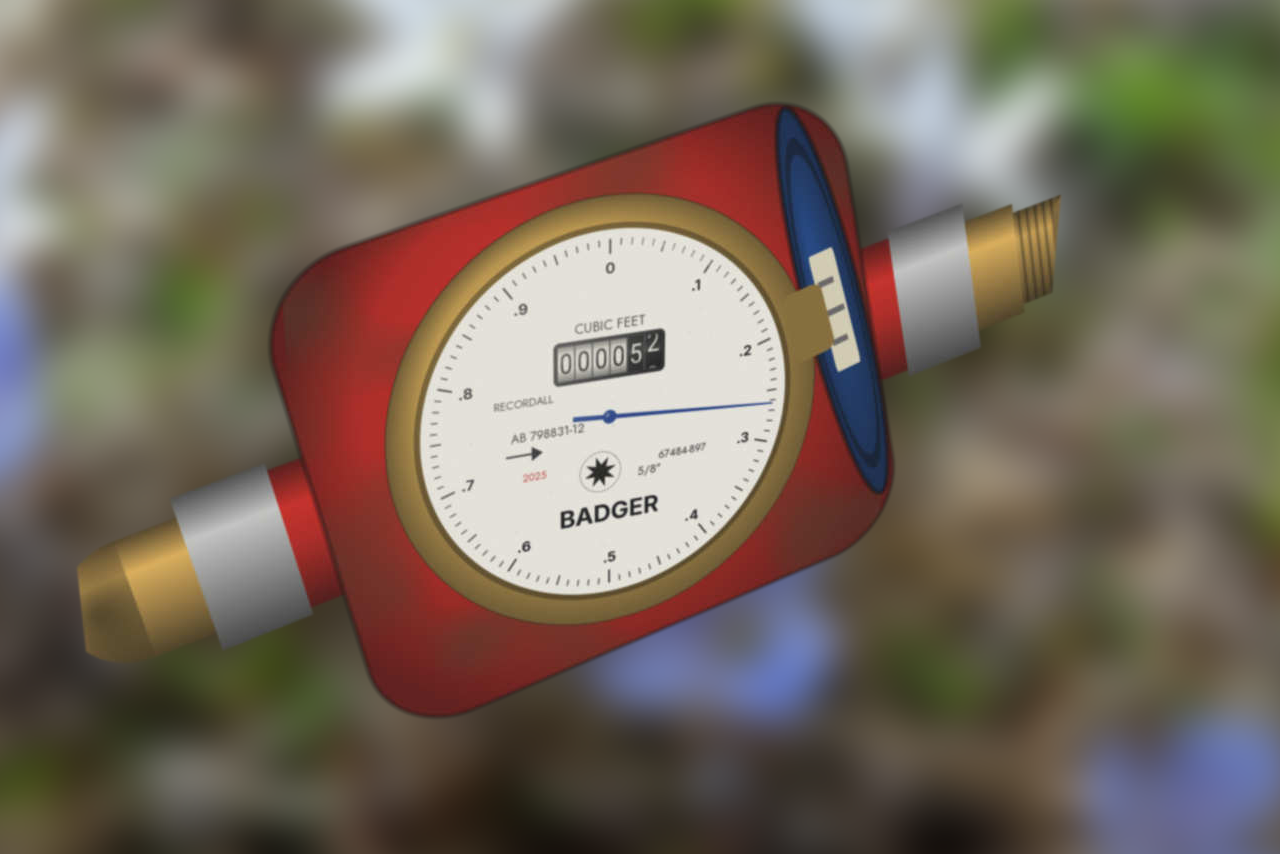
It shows 52.26 ft³
